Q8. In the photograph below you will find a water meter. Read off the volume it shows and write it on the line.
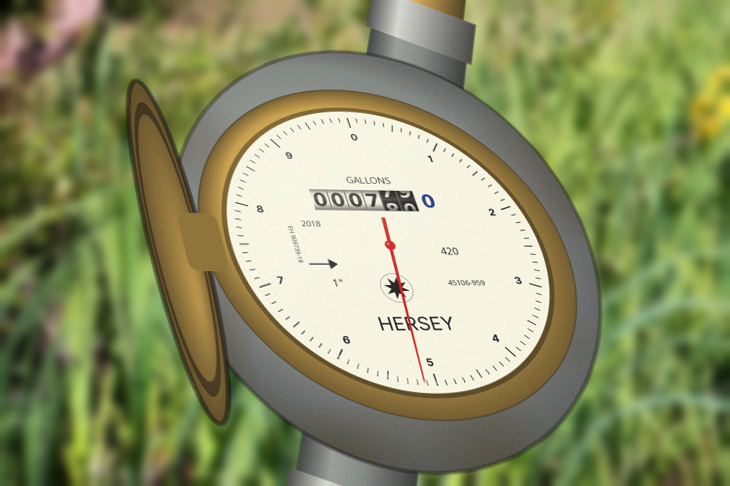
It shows 7795.1 gal
